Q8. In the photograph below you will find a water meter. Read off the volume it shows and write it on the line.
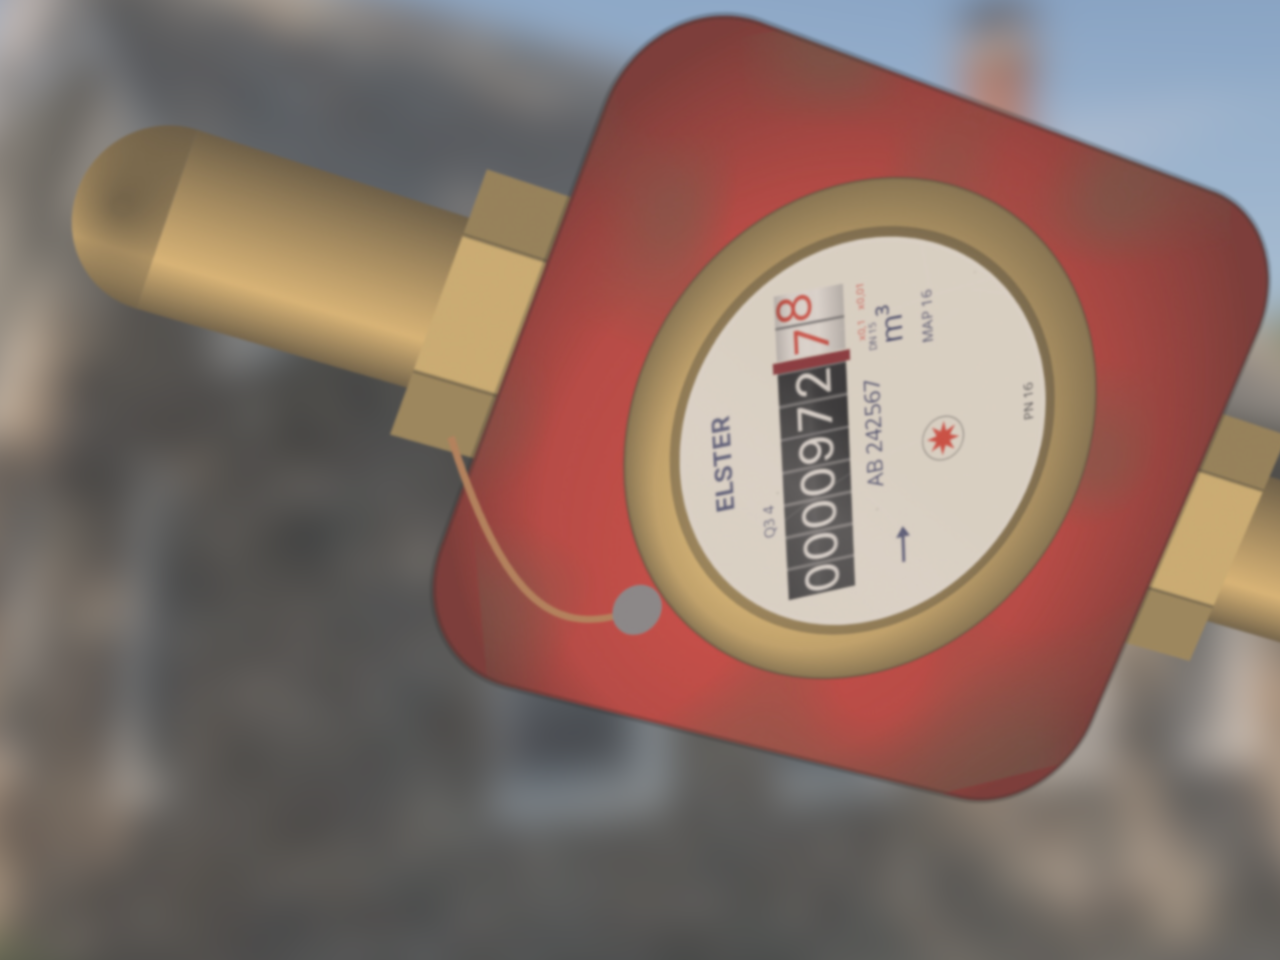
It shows 972.78 m³
